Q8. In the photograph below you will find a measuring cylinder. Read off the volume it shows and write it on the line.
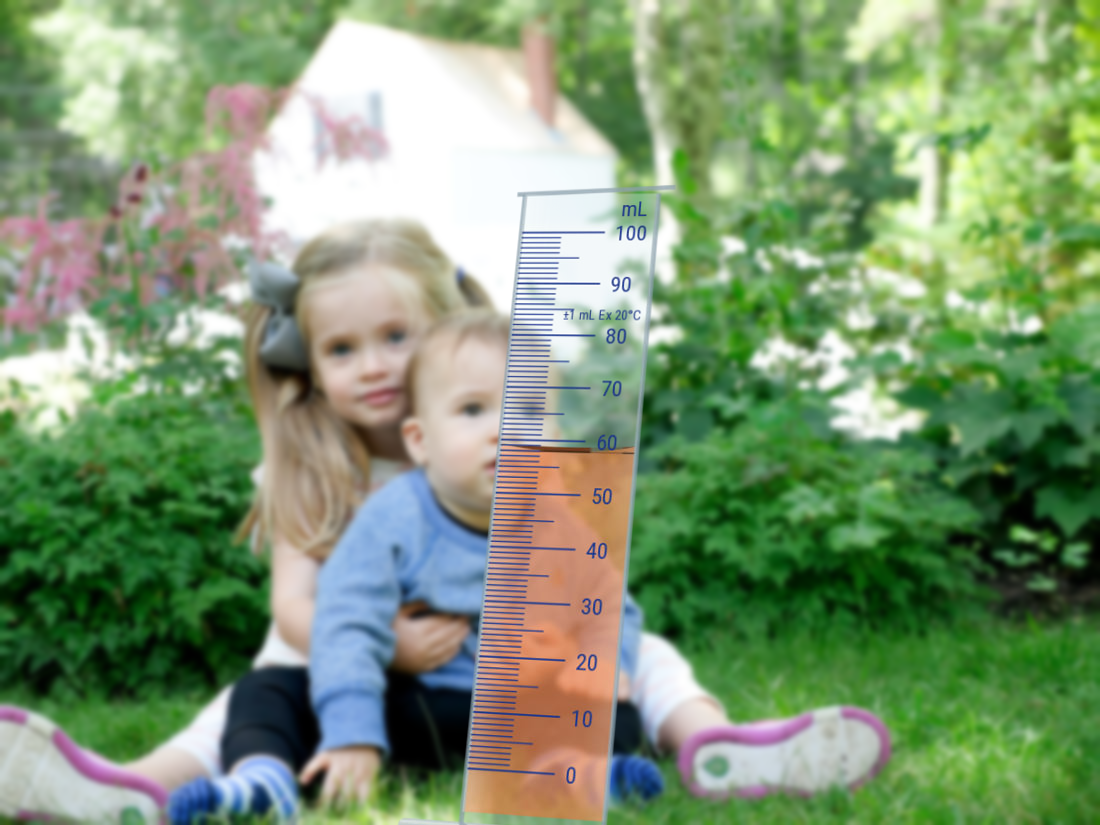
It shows 58 mL
